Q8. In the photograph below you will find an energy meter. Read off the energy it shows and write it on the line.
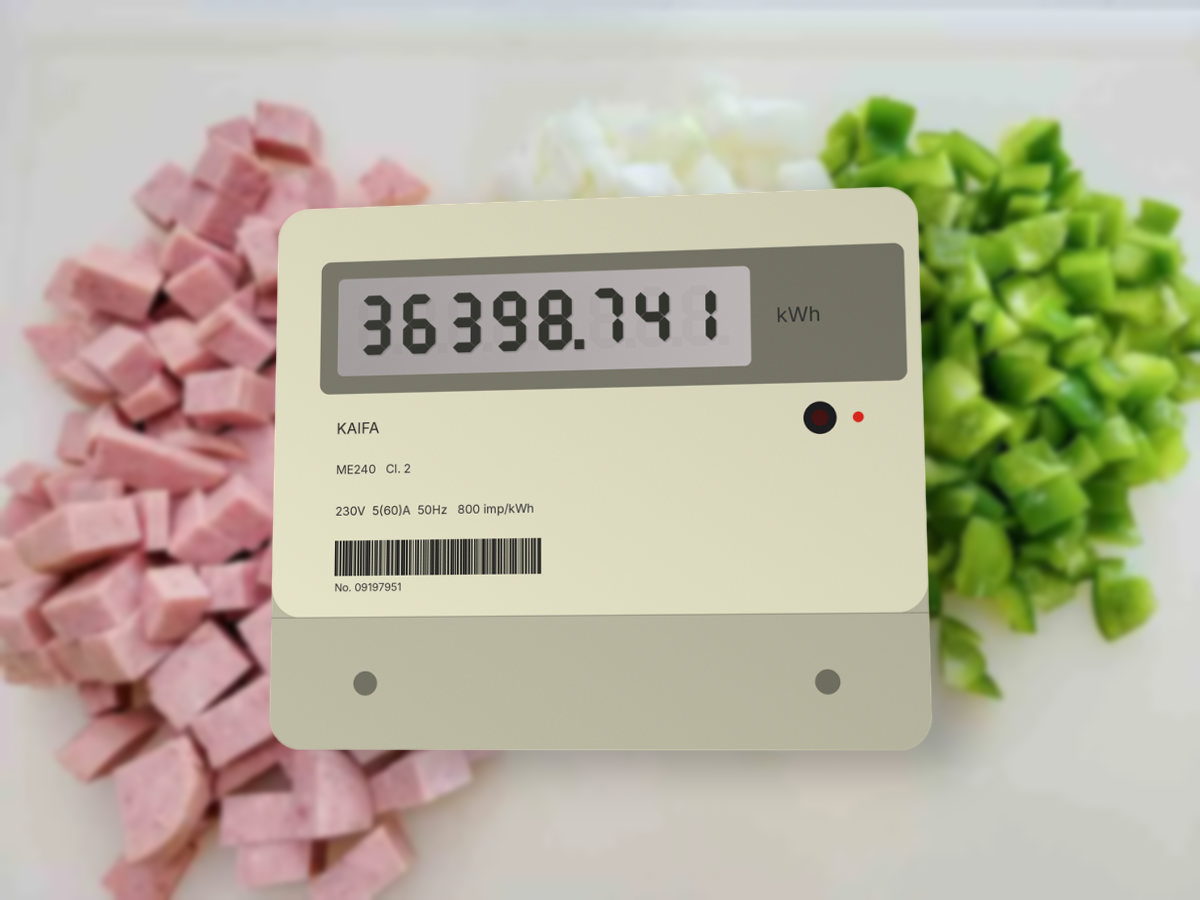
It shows 36398.741 kWh
